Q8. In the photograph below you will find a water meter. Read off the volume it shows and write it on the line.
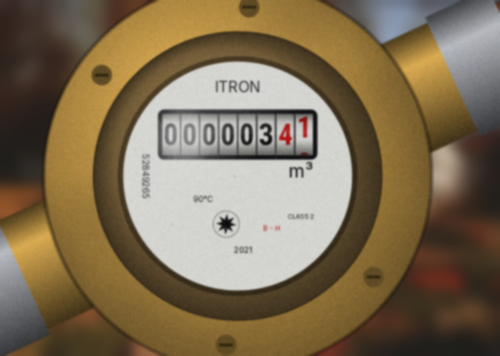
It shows 3.41 m³
